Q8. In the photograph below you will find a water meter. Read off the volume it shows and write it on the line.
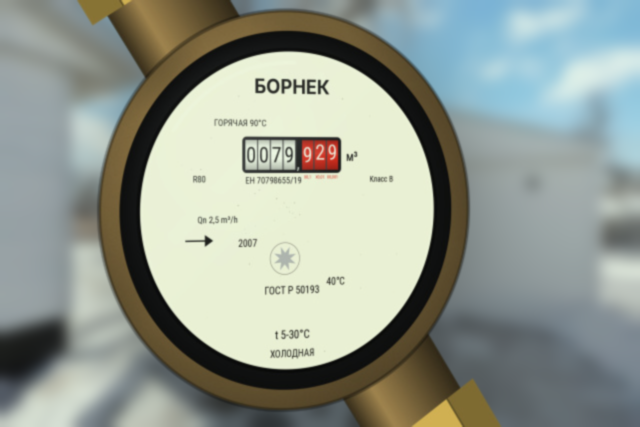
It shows 79.929 m³
